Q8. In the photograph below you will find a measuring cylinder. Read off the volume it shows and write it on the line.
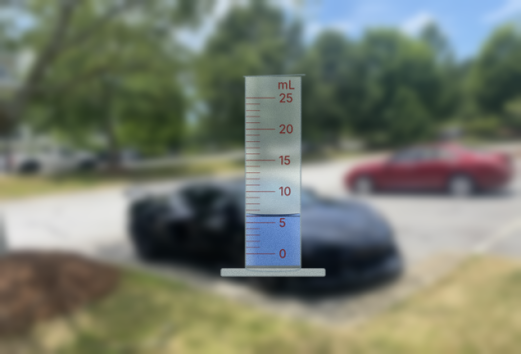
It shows 6 mL
